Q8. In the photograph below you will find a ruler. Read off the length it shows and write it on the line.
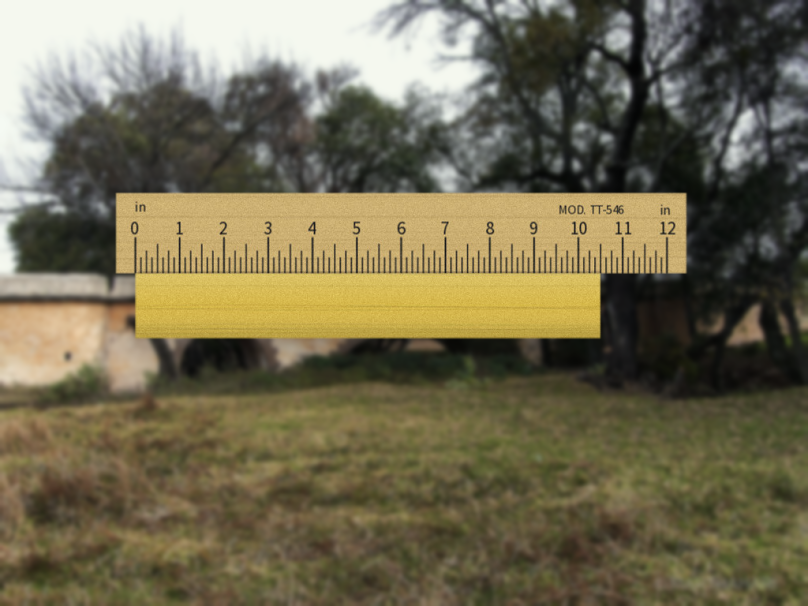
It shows 10.5 in
